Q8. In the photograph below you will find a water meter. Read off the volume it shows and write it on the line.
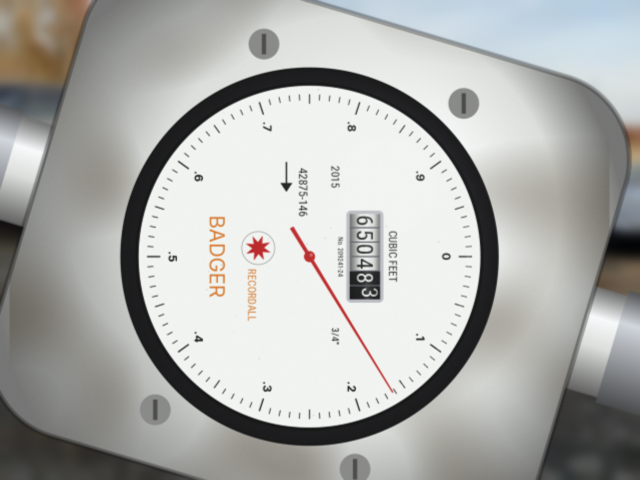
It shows 650483.16 ft³
